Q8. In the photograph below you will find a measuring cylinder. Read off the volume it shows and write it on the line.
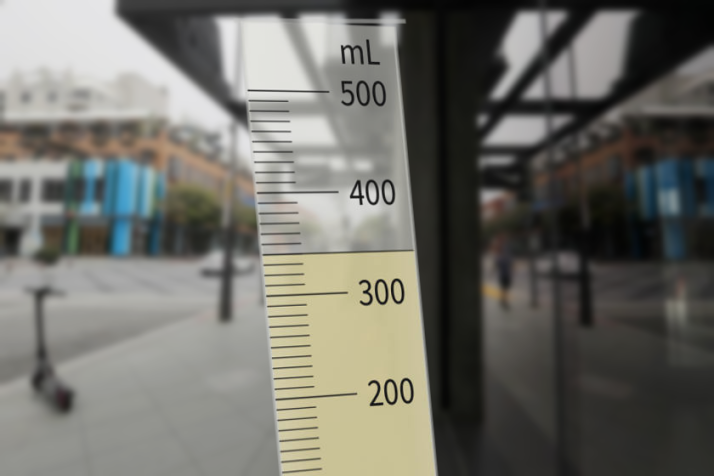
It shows 340 mL
